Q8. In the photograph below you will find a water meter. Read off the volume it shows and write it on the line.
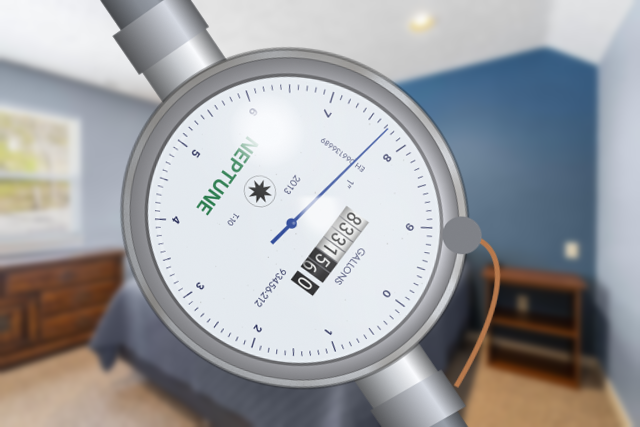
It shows 8331557.7 gal
